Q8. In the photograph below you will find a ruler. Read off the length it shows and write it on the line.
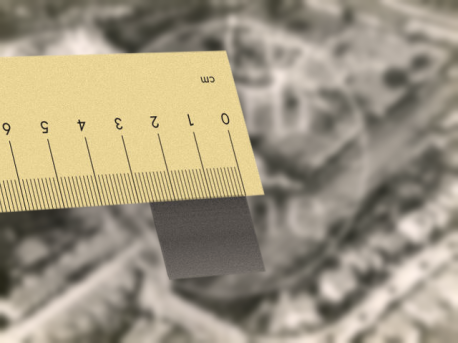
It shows 2.7 cm
